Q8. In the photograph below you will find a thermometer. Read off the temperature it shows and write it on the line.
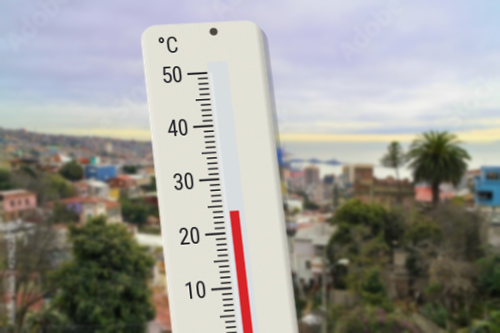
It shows 24 °C
